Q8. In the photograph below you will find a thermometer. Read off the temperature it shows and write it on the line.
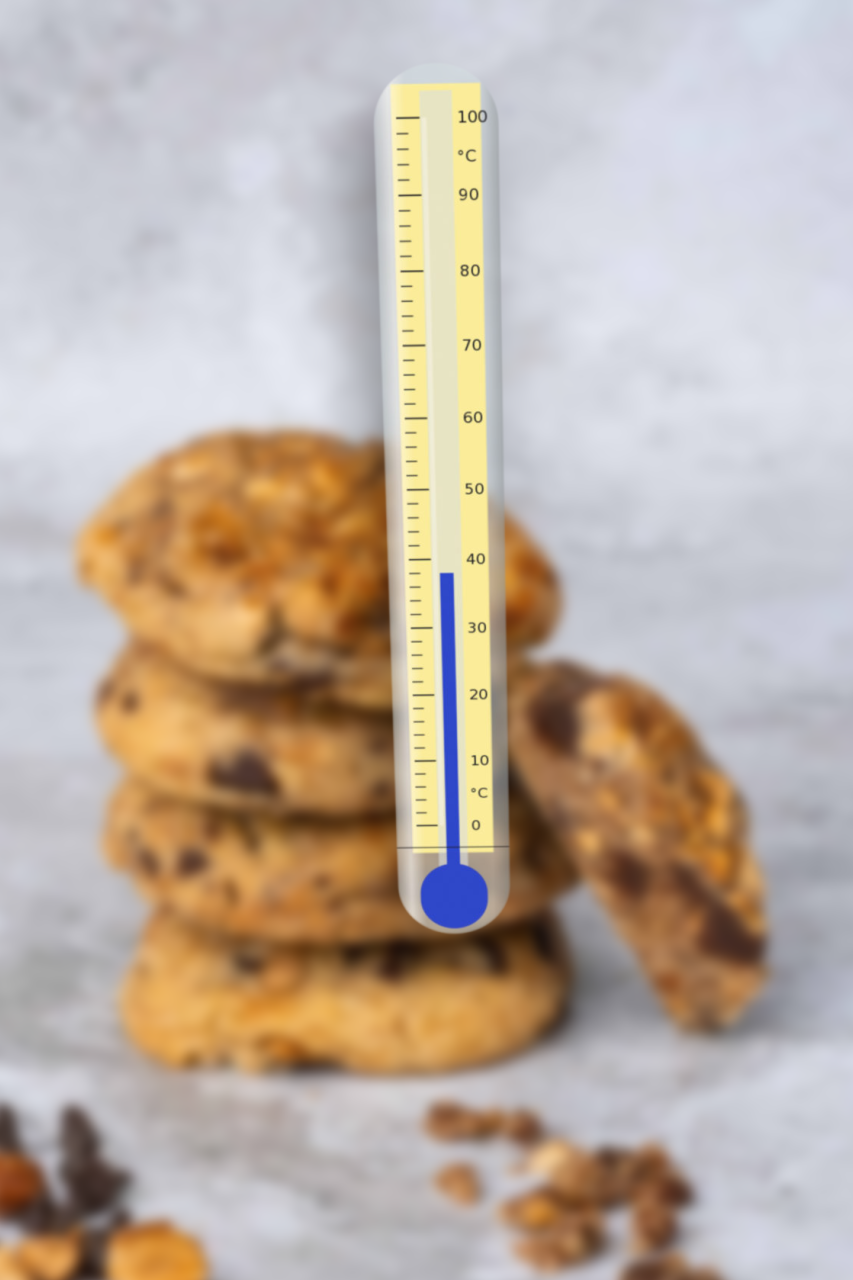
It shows 38 °C
